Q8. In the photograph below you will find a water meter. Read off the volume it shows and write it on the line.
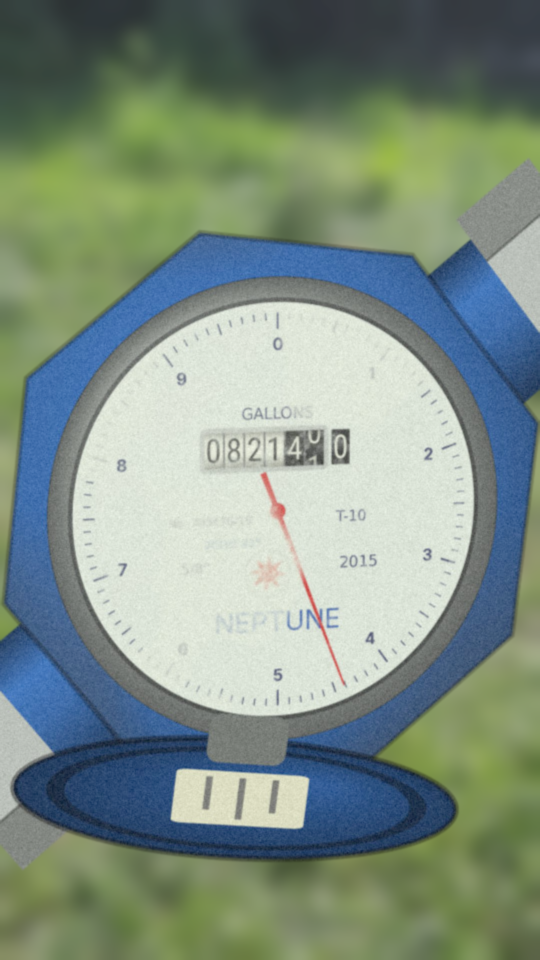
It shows 821404.4 gal
